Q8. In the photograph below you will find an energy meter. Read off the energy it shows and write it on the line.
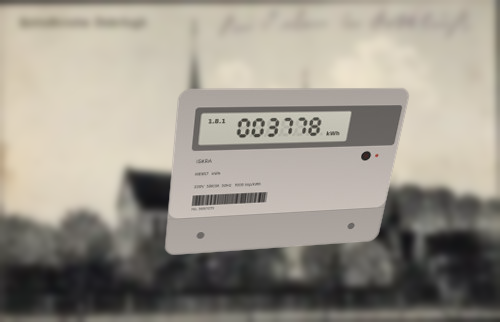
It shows 3778 kWh
